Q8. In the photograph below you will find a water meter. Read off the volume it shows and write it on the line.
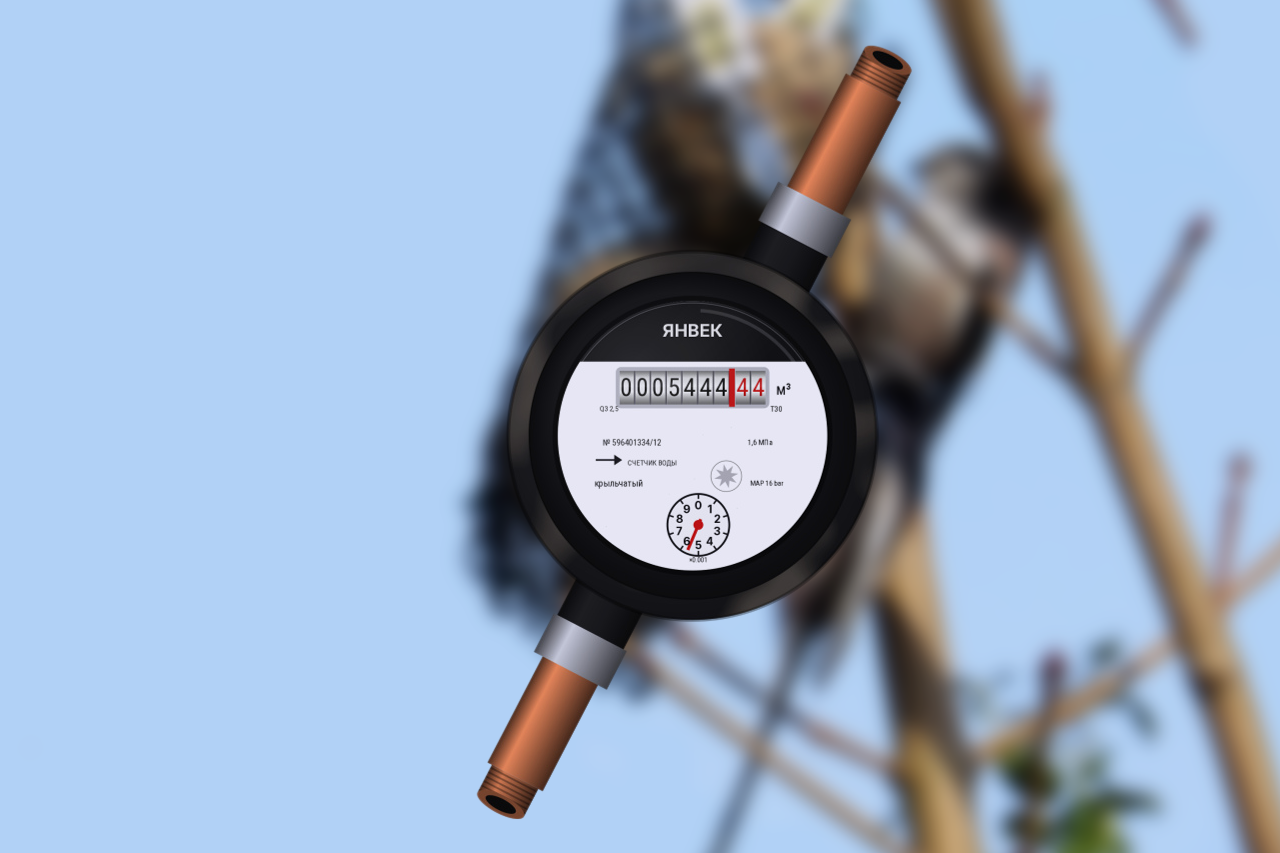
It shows 5444.445 m³
